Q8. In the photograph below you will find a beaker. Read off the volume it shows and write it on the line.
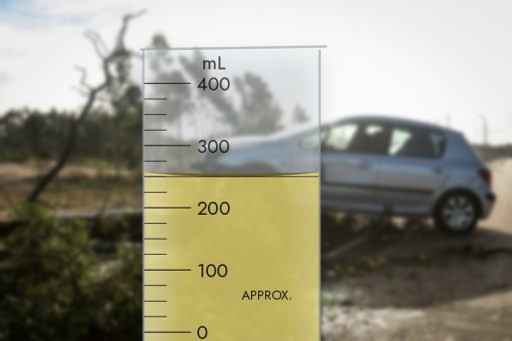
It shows 250 mL
